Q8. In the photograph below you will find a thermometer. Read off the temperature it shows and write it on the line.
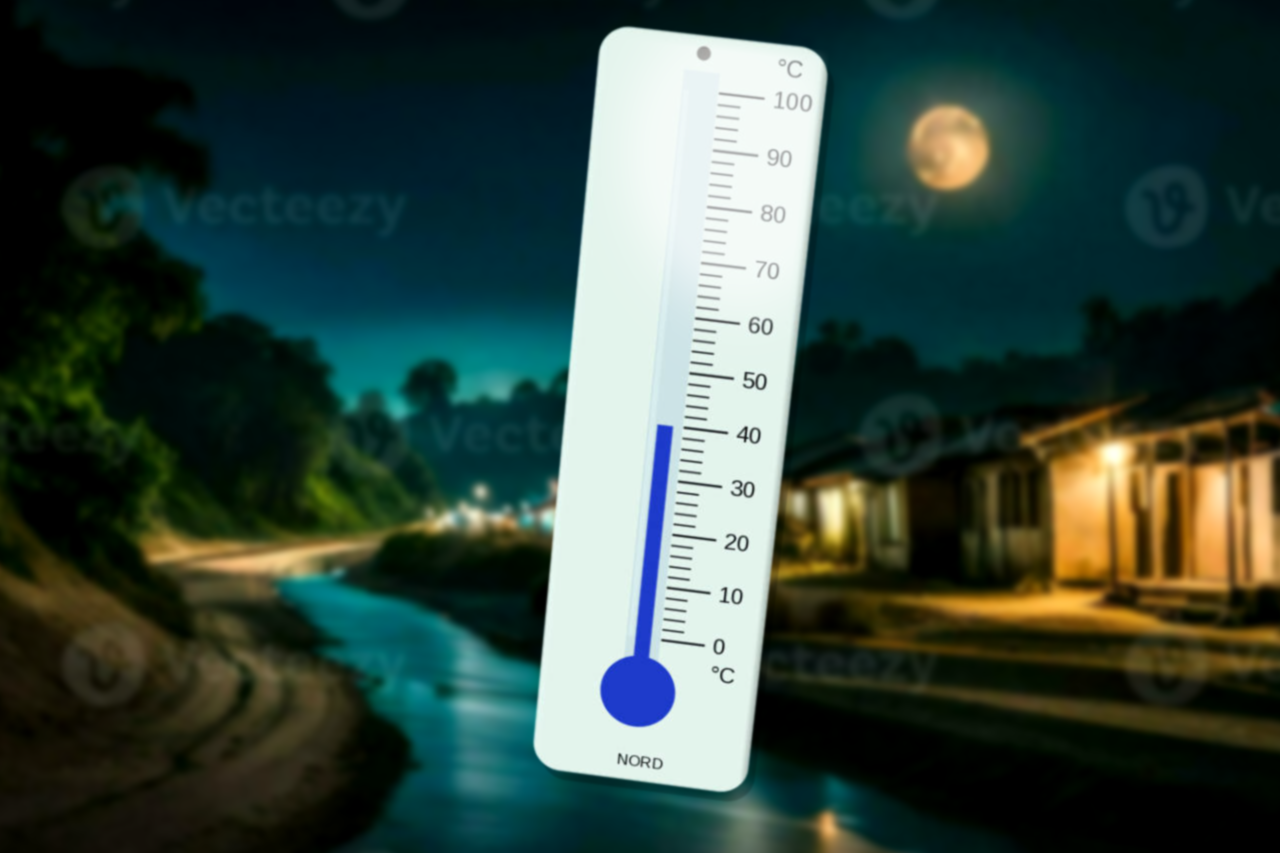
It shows 40 °C
